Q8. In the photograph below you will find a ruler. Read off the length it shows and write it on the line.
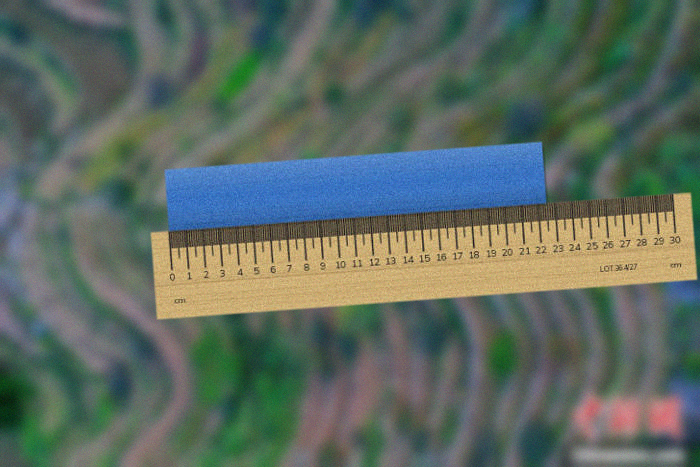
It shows 22.5 cm
